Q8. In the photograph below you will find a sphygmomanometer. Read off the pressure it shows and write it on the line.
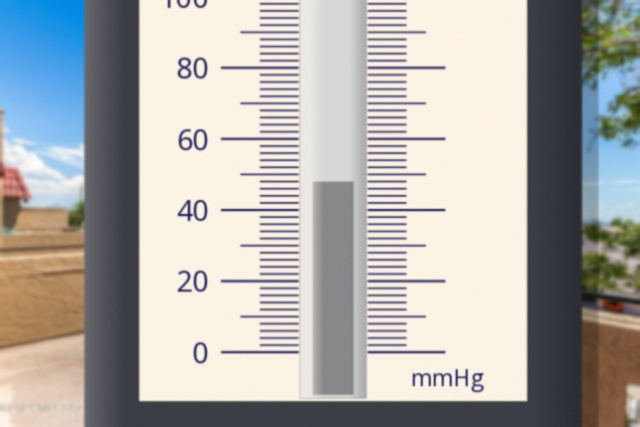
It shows 48 mmHg
